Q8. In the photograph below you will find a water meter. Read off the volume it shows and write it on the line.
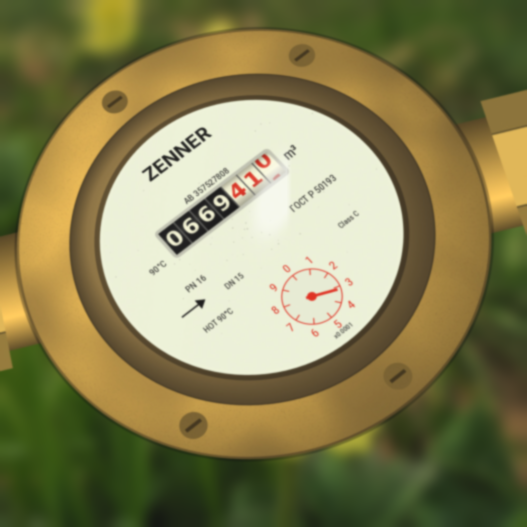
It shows 669.4103 m³
